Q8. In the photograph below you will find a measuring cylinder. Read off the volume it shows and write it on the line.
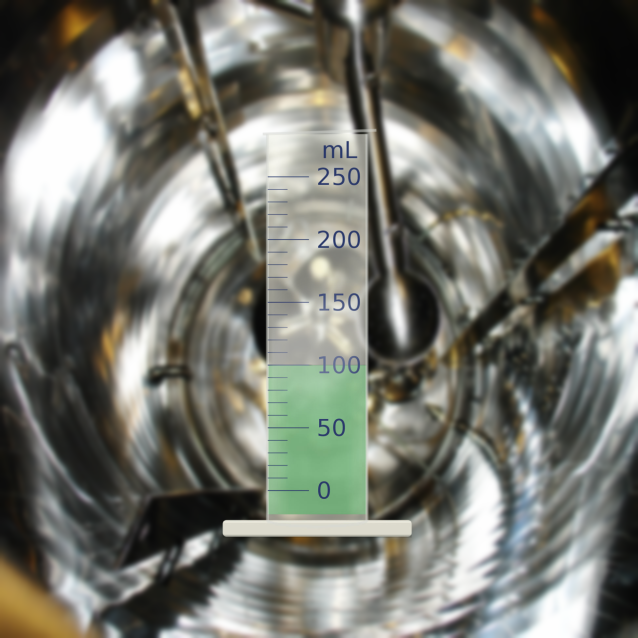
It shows 100 mL
